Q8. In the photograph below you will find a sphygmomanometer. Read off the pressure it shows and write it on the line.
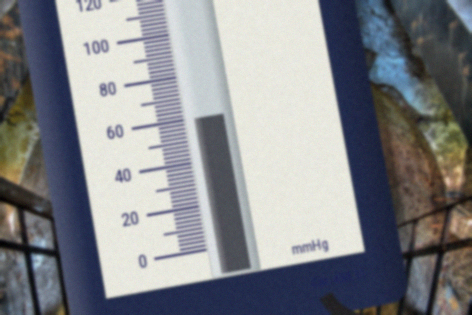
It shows 60 mmHg
